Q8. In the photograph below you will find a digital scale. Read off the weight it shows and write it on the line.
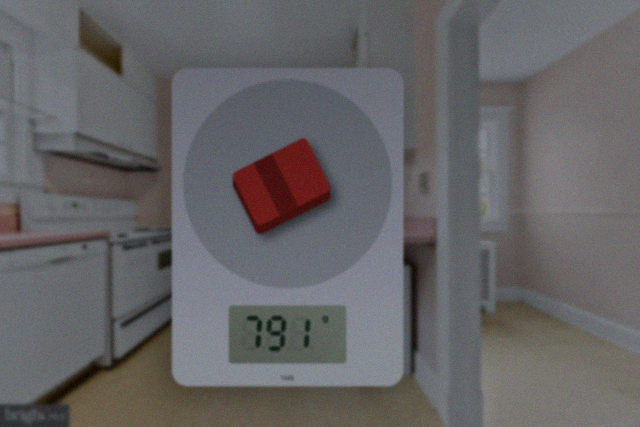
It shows 791 g
